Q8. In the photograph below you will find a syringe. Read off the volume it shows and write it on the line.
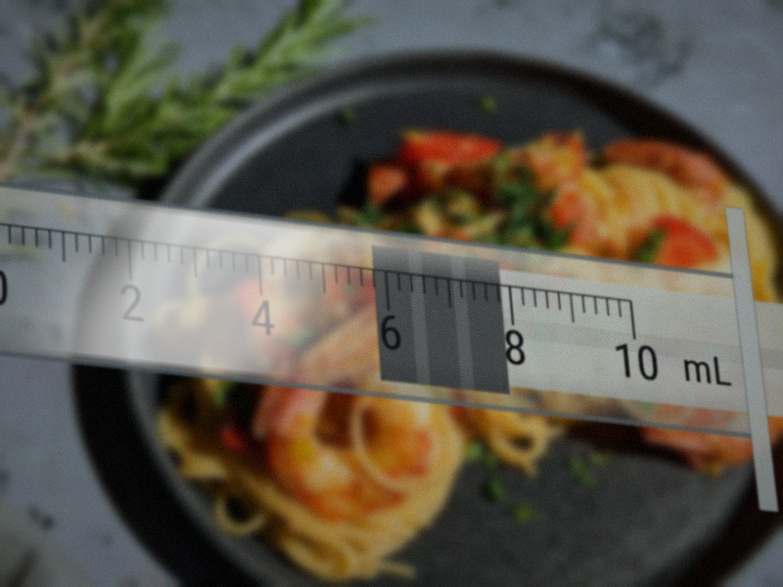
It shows 5.8 mL
